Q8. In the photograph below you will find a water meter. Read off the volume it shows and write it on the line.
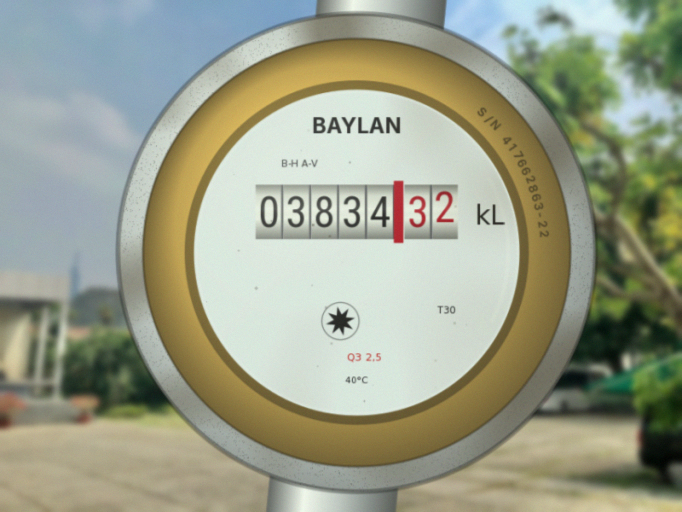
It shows 3834.32 kL
